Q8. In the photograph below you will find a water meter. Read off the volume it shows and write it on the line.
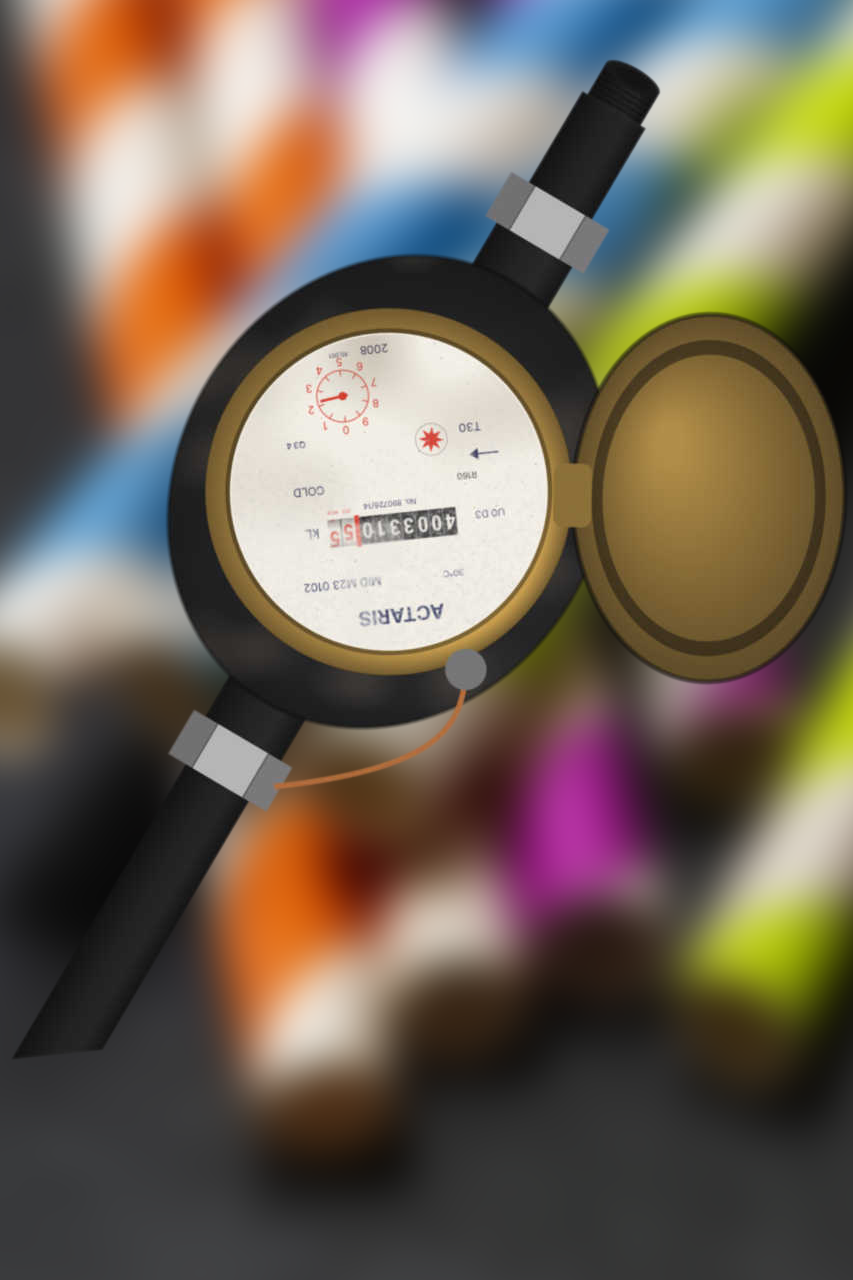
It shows 4003310.552 kL
